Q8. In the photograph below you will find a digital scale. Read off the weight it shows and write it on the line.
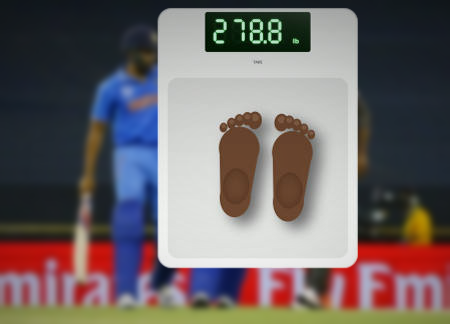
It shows 278.8 lb
